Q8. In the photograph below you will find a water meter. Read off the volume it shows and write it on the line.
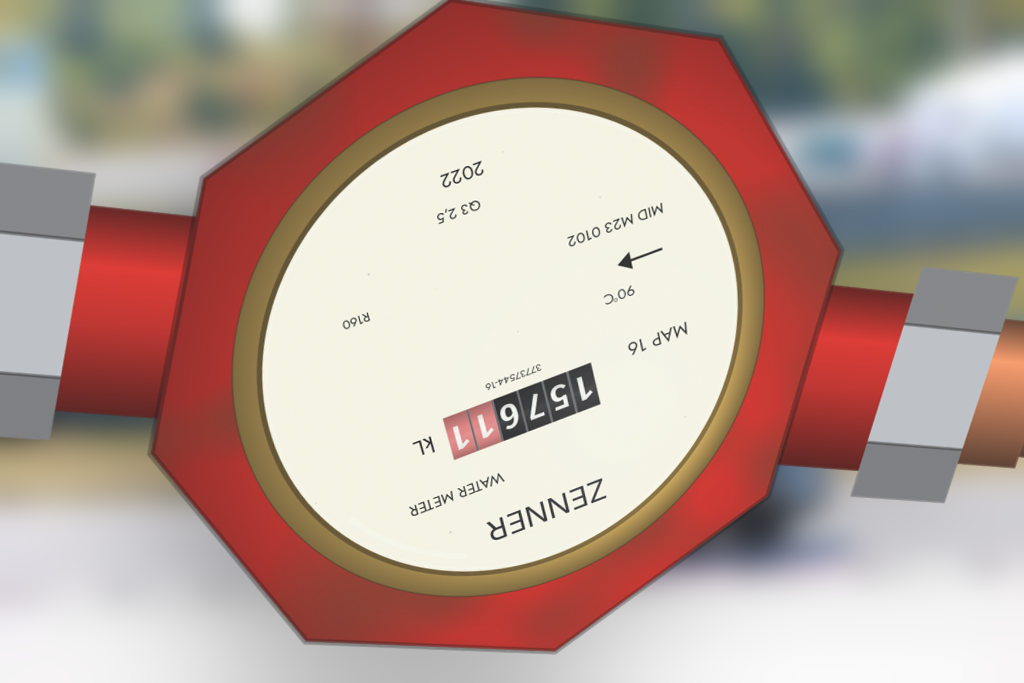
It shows 1576.11 kL
